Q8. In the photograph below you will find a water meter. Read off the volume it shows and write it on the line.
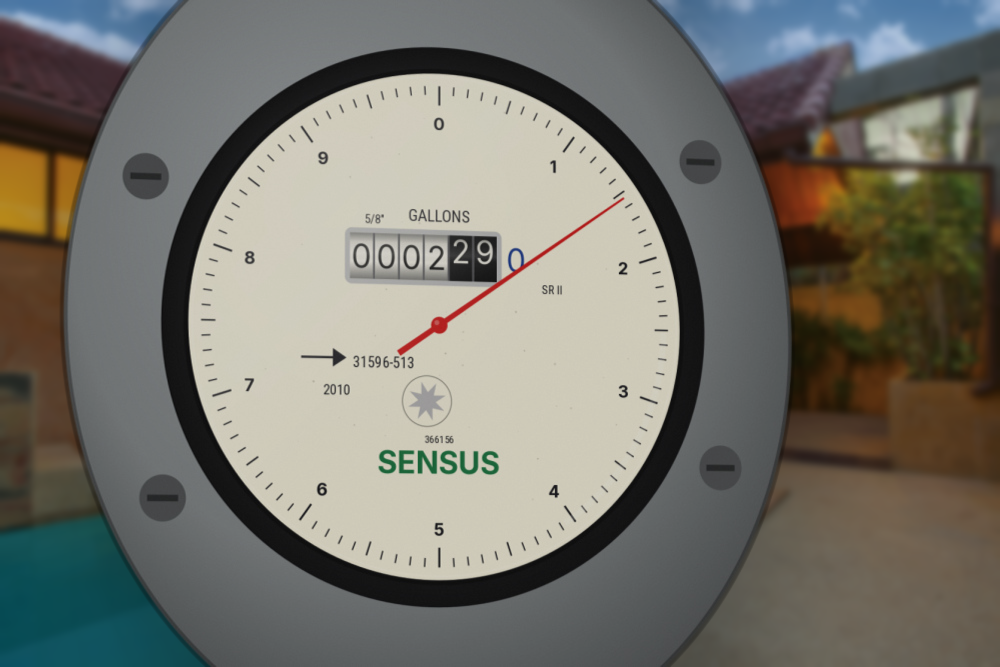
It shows 2291.5 gal
